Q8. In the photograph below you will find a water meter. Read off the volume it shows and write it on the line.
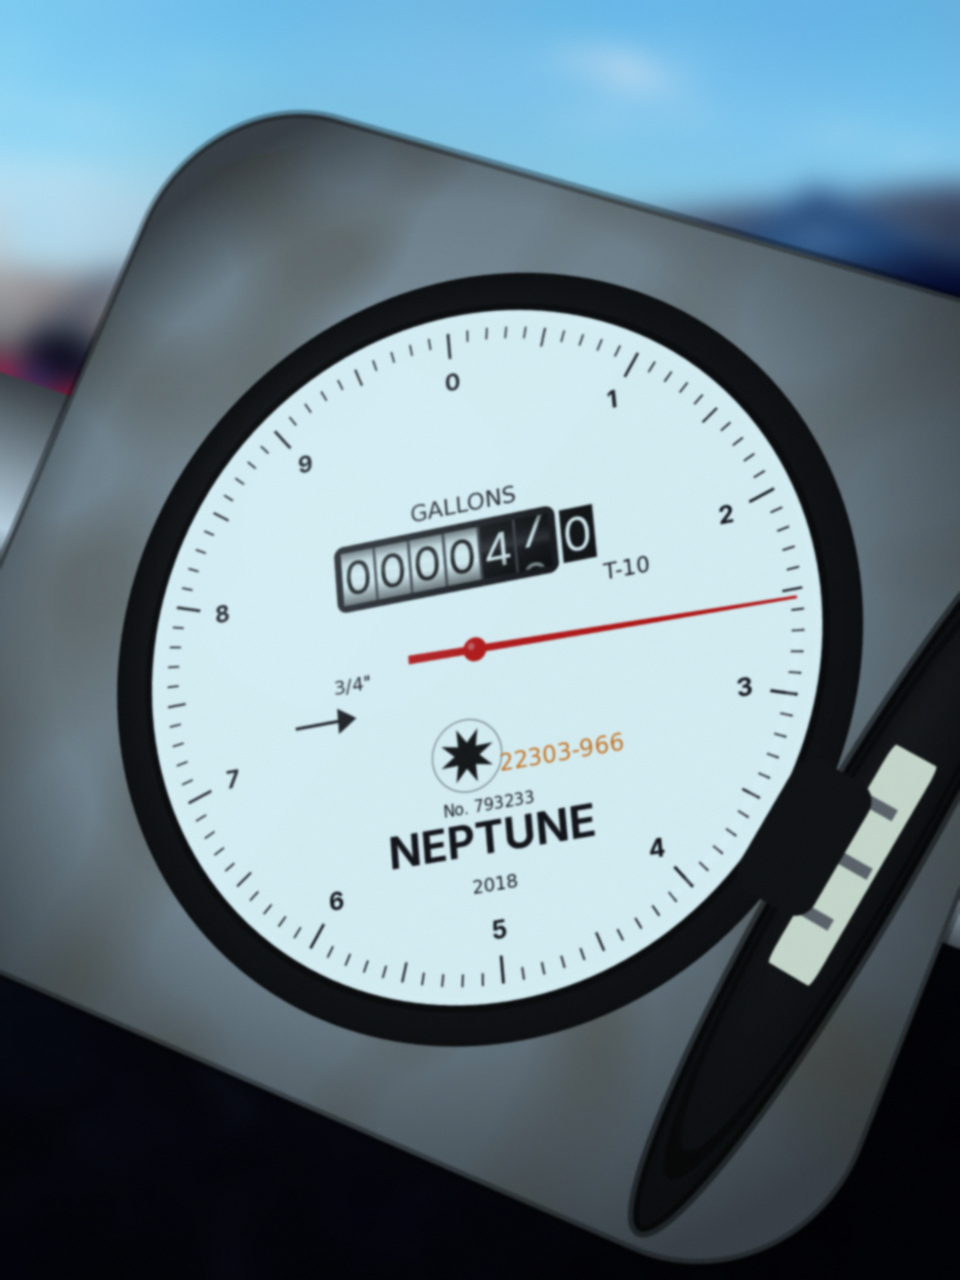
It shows 472.5 gal
